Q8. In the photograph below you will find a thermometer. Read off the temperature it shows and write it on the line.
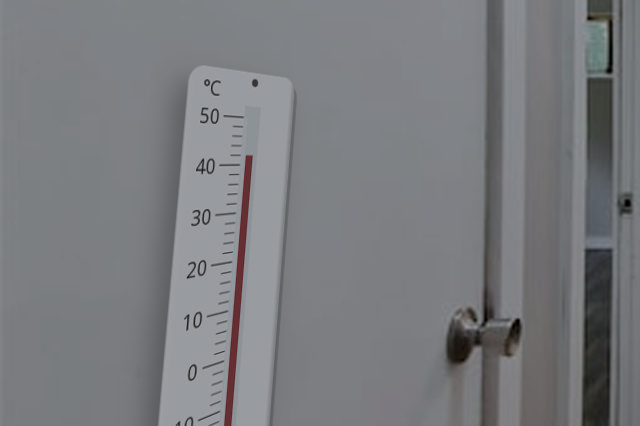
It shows 42 °C
